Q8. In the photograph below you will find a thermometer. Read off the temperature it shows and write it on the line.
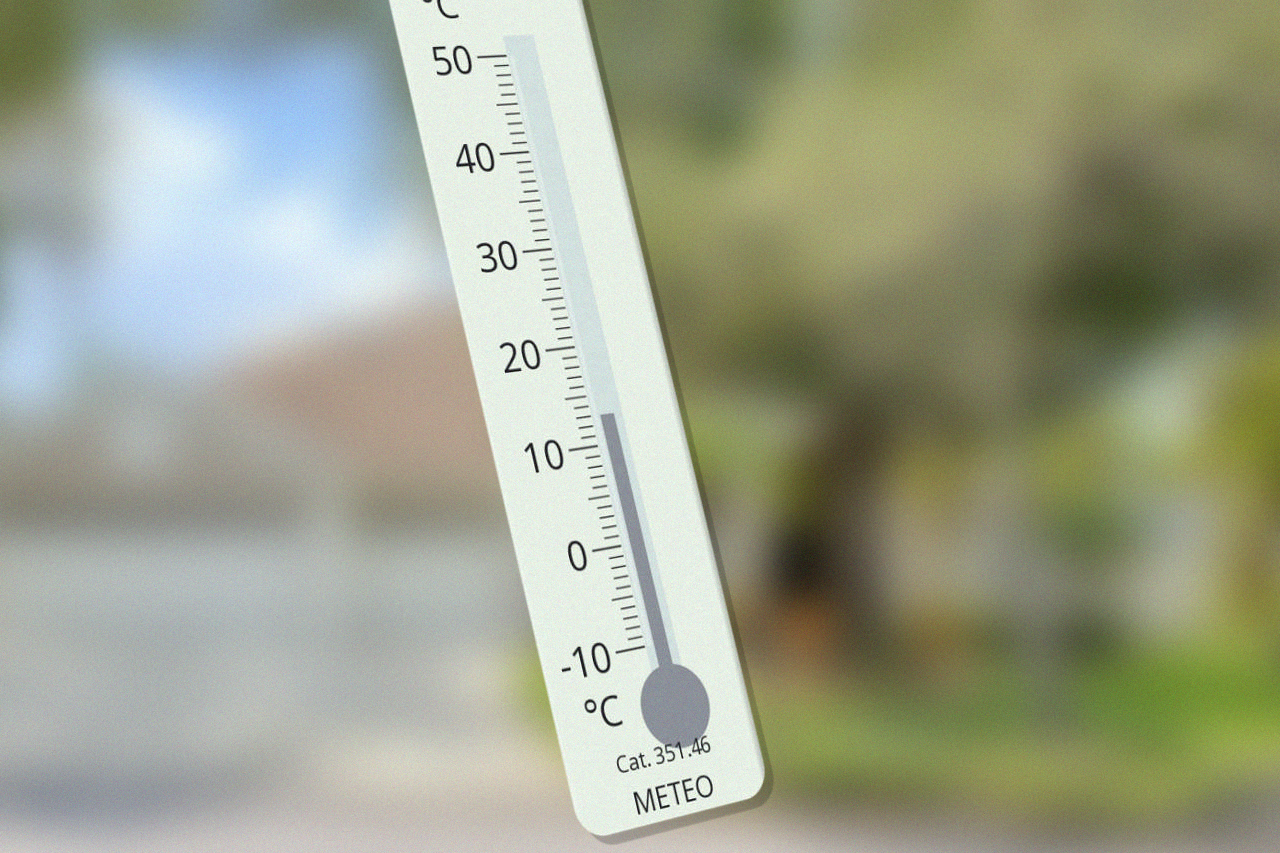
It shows 13 °C
